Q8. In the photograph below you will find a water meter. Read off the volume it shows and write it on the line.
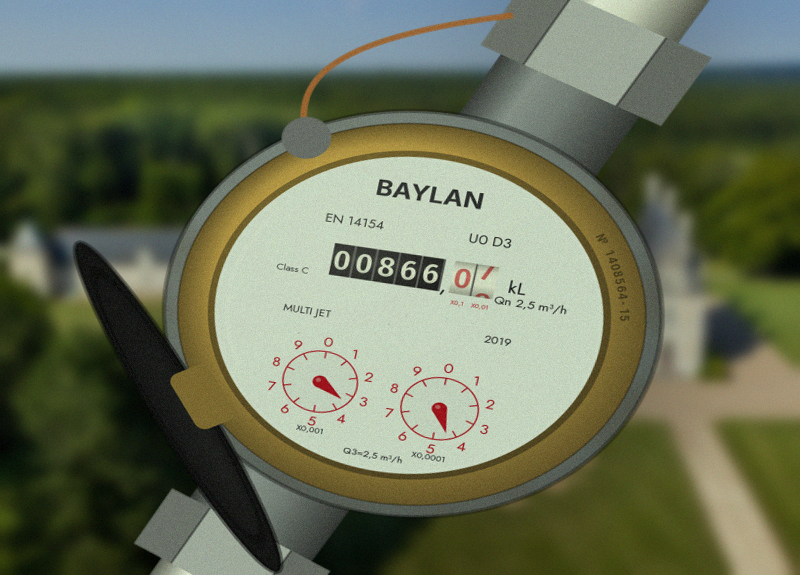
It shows 866.0734 kL
